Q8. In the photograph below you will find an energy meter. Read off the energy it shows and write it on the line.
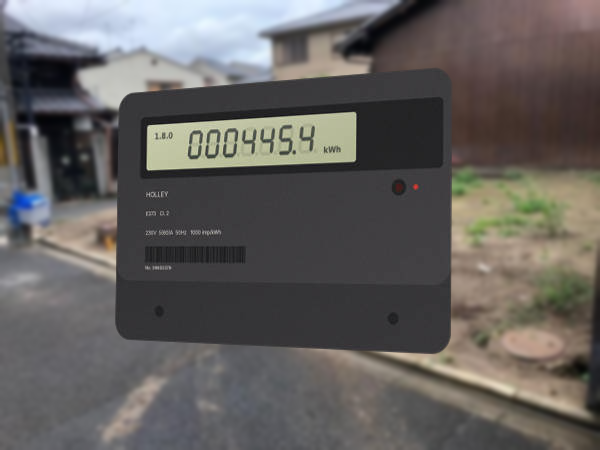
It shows 445.4 kWh
